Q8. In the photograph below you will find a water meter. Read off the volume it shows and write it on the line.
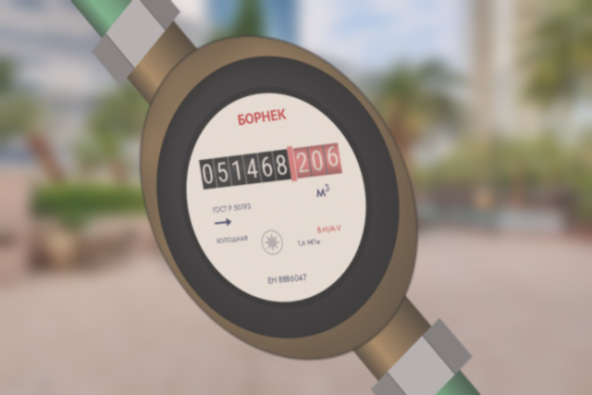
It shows 51468.206 m³
